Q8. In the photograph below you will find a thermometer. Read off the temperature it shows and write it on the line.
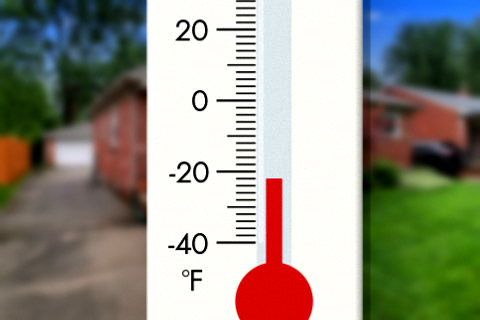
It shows -22 °F
